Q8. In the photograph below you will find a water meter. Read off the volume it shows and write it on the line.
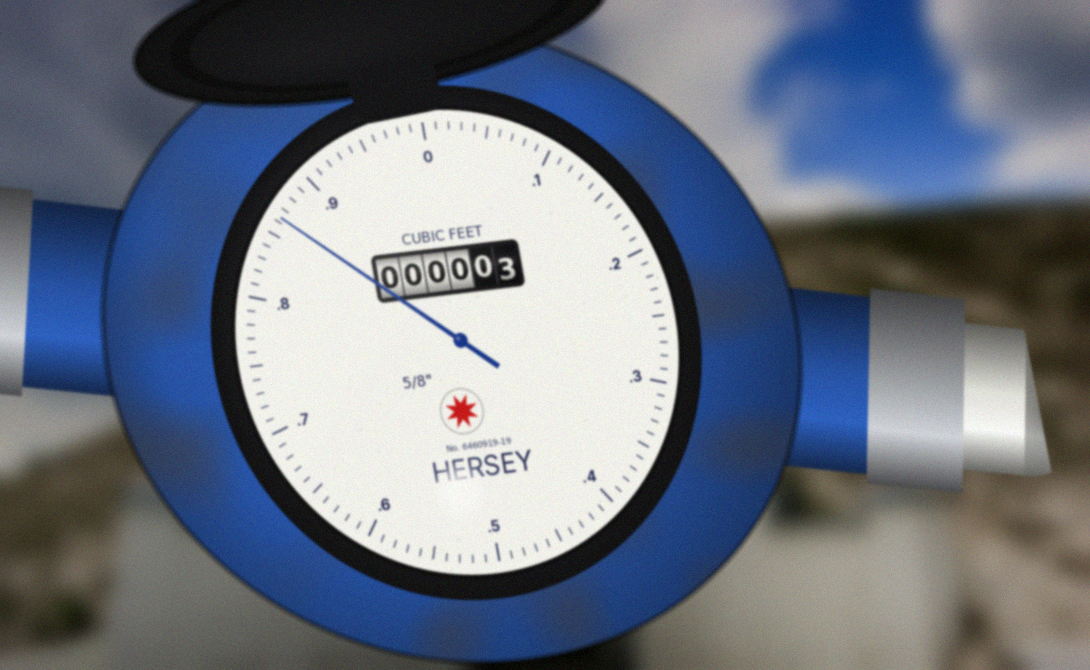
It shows 2.86 ft³
